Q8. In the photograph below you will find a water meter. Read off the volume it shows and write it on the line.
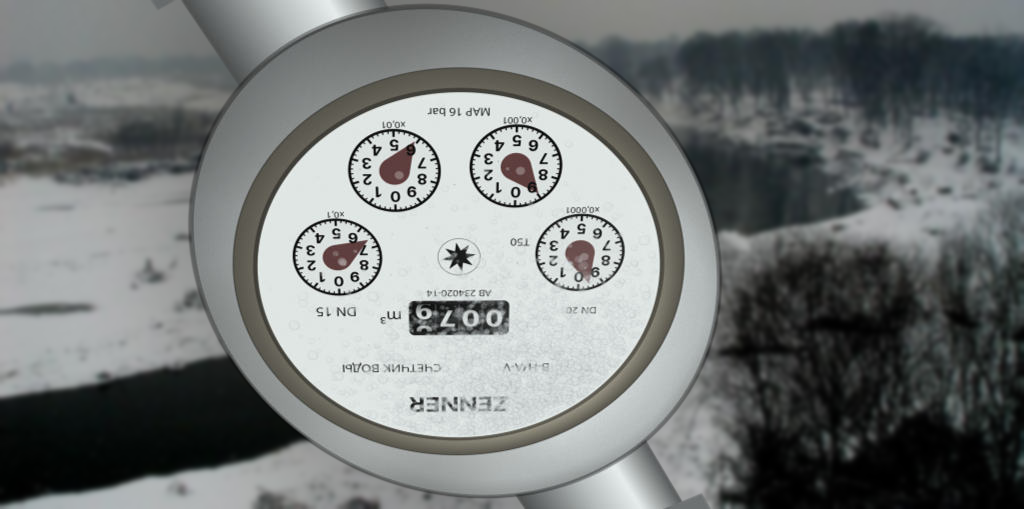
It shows 78.6589 m³
